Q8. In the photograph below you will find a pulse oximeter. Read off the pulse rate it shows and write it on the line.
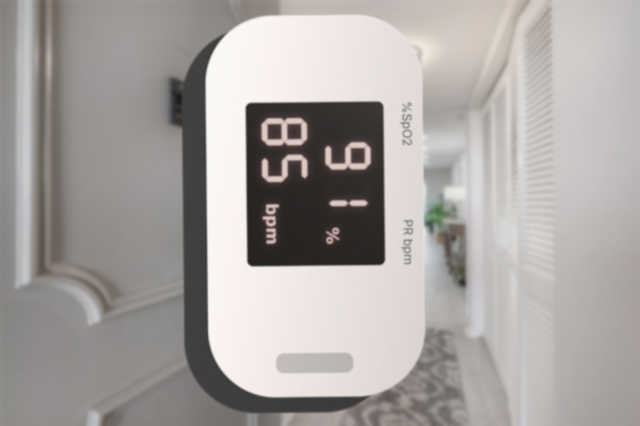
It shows 85 bpm
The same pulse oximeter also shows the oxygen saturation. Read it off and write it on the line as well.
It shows 91 %
